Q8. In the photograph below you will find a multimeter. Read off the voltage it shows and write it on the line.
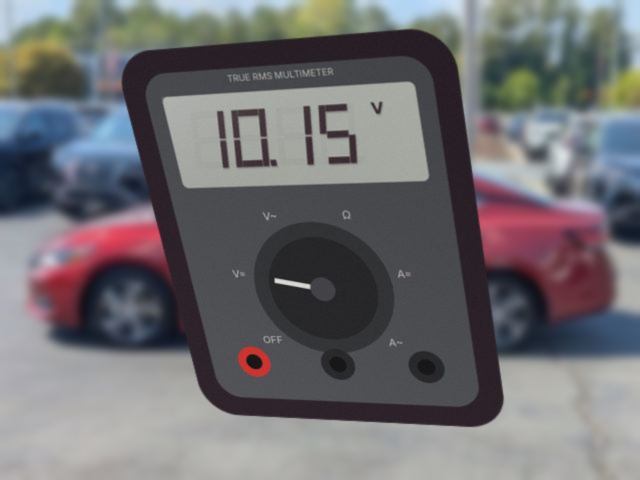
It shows 10.15 V
